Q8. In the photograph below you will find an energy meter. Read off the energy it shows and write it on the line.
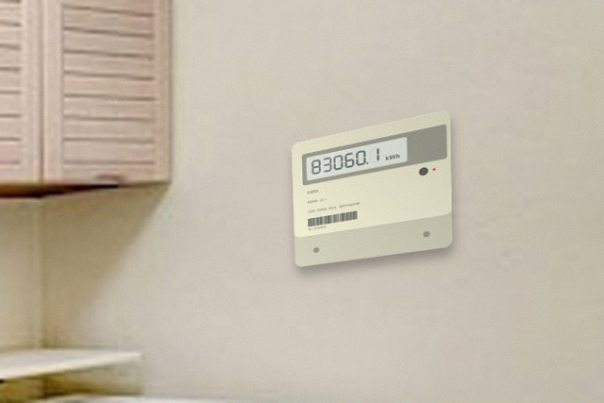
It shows 83060.1 kWh
